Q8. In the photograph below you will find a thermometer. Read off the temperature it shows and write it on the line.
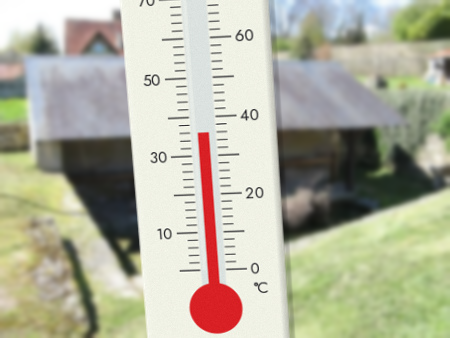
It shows 36 °C
